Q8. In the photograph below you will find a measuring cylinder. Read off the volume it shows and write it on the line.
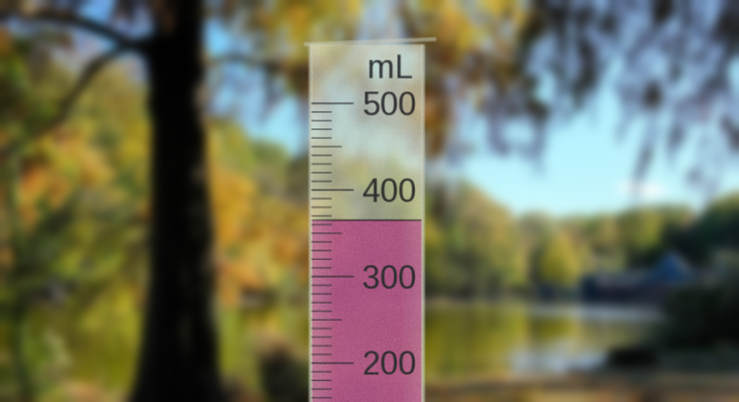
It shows 365 mL
